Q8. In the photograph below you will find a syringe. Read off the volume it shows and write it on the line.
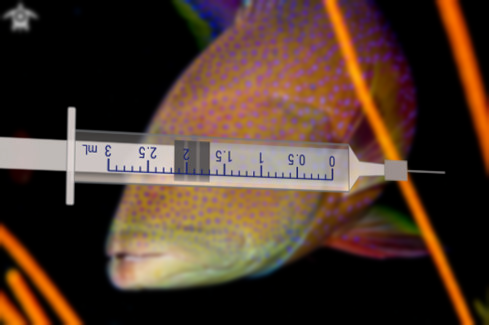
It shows 1.7 mL
